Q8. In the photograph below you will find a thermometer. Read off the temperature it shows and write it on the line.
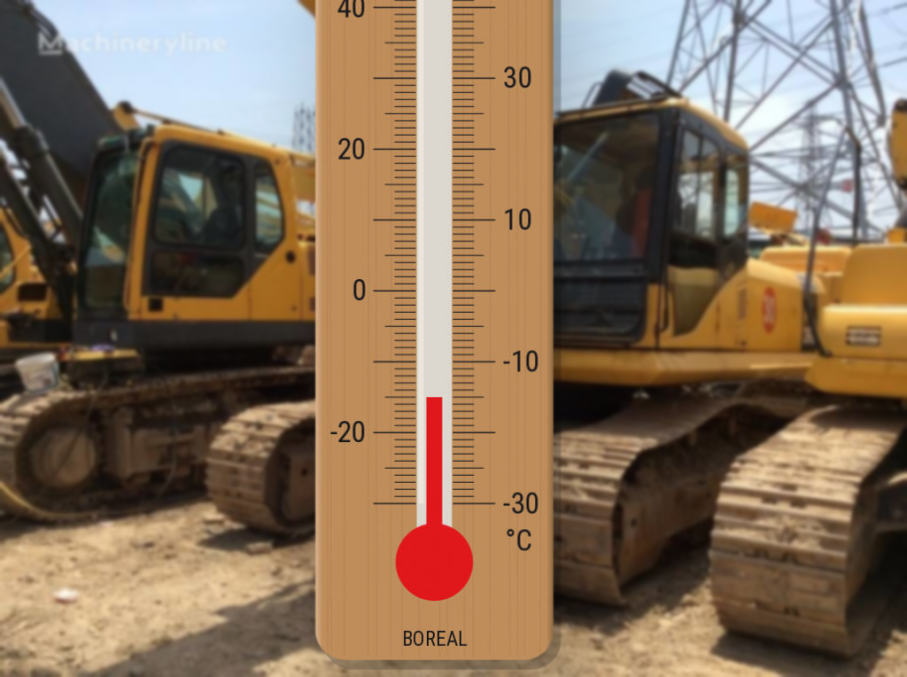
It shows -15 °C
